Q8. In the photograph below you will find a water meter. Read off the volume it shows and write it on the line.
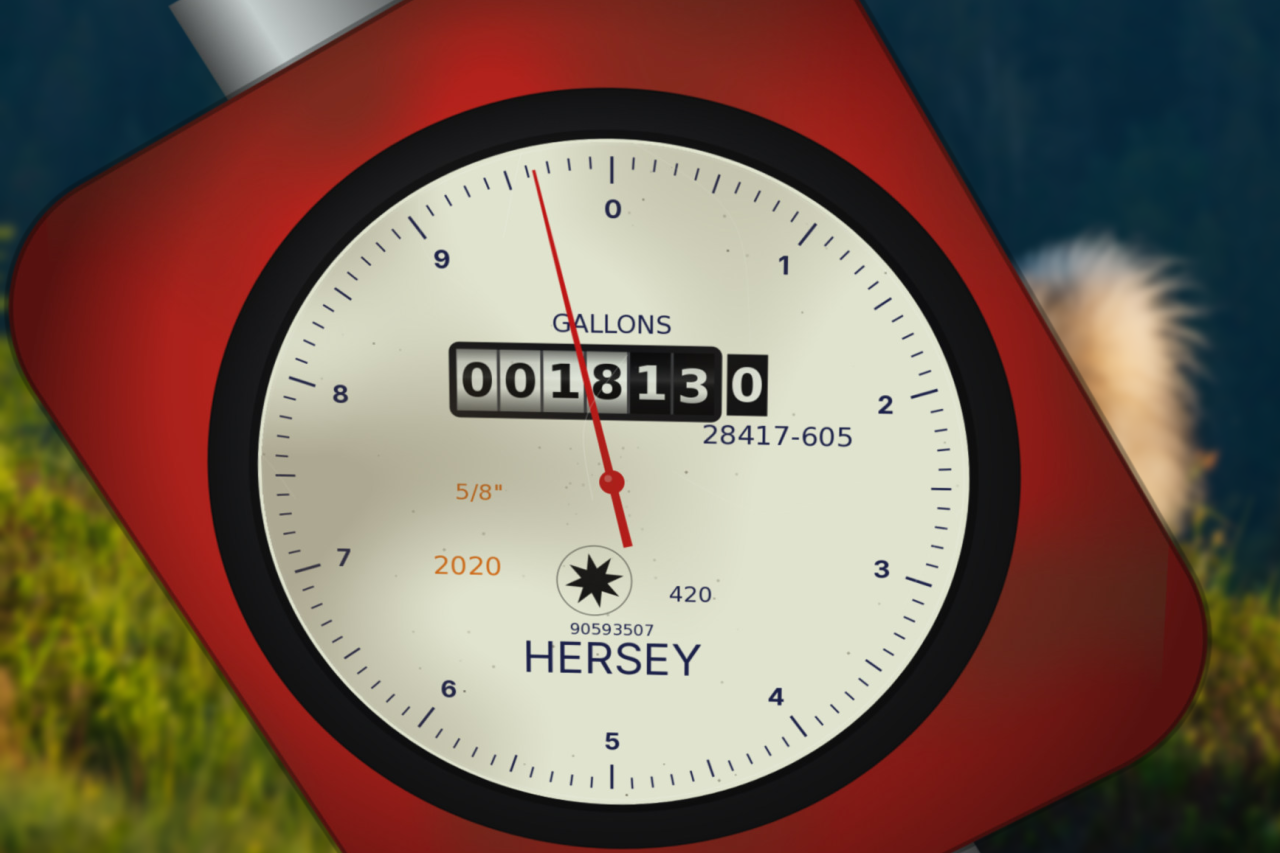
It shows 18129.6 gal
